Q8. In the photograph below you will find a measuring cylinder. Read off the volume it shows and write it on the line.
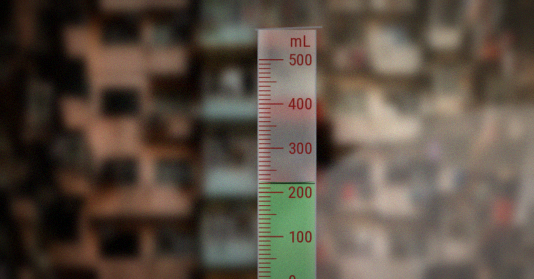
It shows 220 mL
